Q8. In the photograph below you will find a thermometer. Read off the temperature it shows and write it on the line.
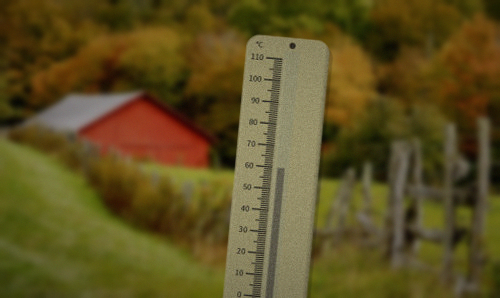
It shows 60 °C
